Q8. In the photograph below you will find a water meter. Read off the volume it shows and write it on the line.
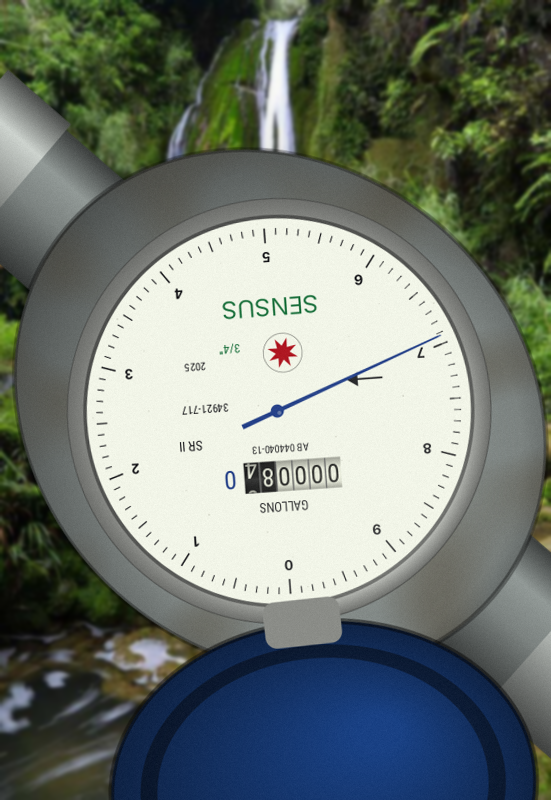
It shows 836.9 gal
